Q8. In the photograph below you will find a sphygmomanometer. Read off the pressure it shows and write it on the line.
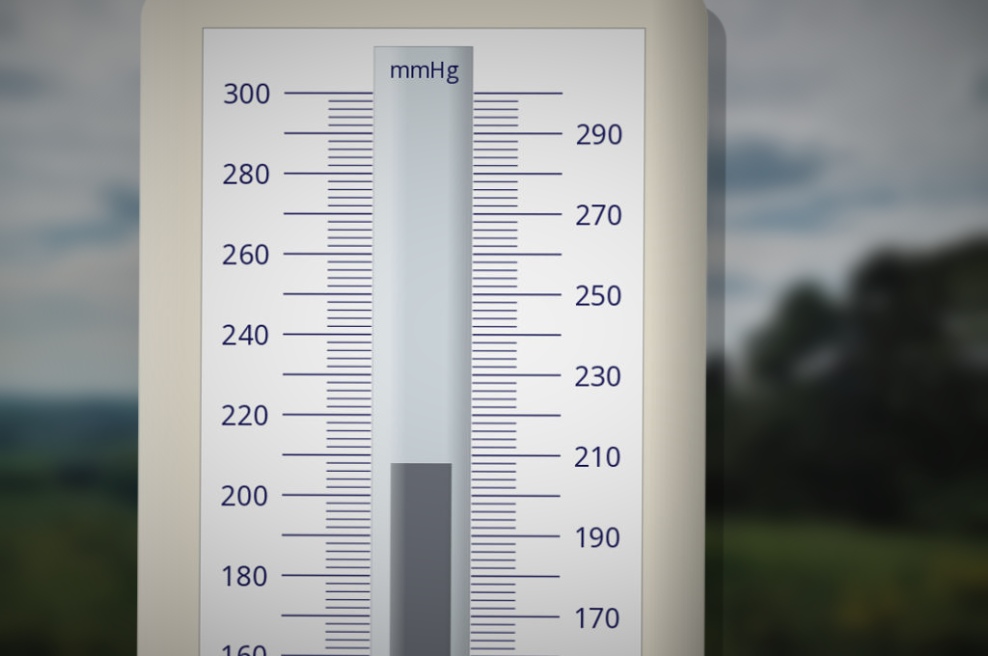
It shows 208 mmHg
